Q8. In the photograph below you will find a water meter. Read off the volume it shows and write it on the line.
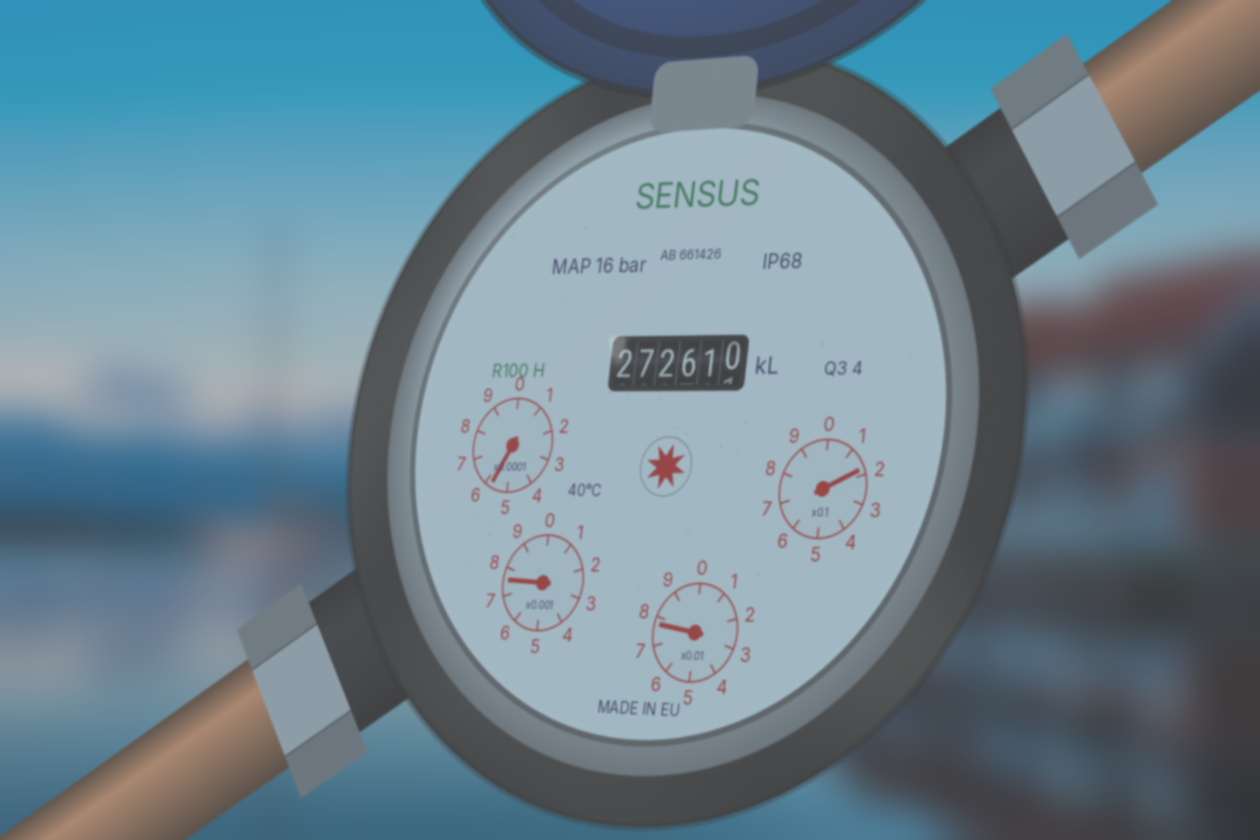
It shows 272610.1775 kL
